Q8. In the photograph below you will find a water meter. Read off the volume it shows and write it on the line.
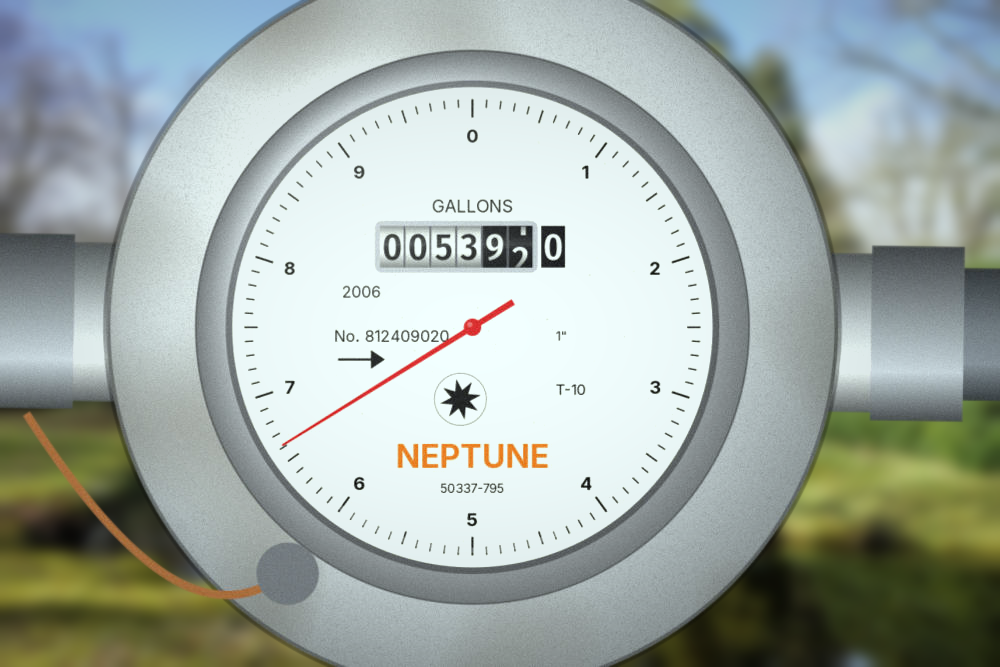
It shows 53916.6 gal
